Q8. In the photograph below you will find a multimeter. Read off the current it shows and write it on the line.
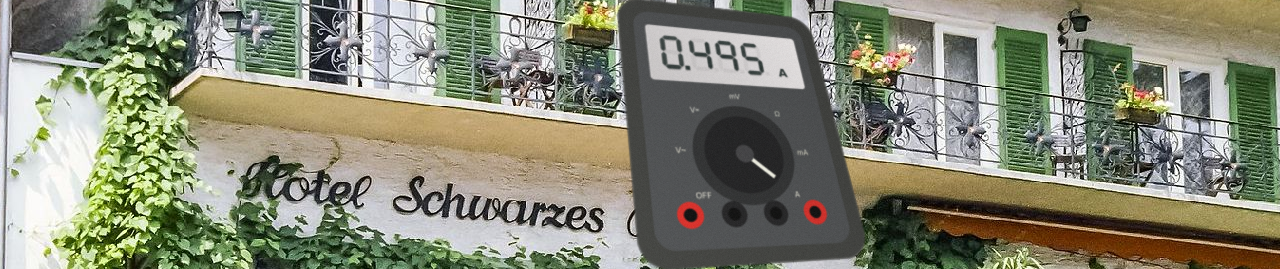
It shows 0.495 A
